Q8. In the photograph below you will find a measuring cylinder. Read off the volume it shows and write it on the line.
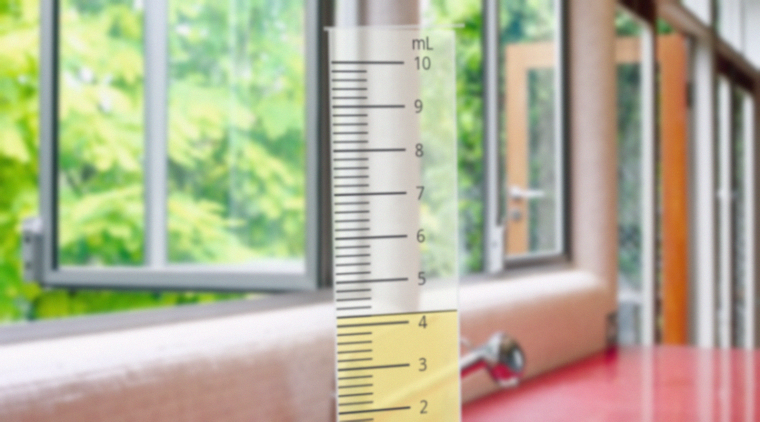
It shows 4.2 mL
